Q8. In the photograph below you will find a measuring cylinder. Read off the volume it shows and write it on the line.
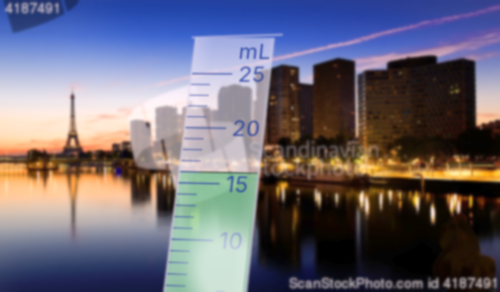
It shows 16 mL
